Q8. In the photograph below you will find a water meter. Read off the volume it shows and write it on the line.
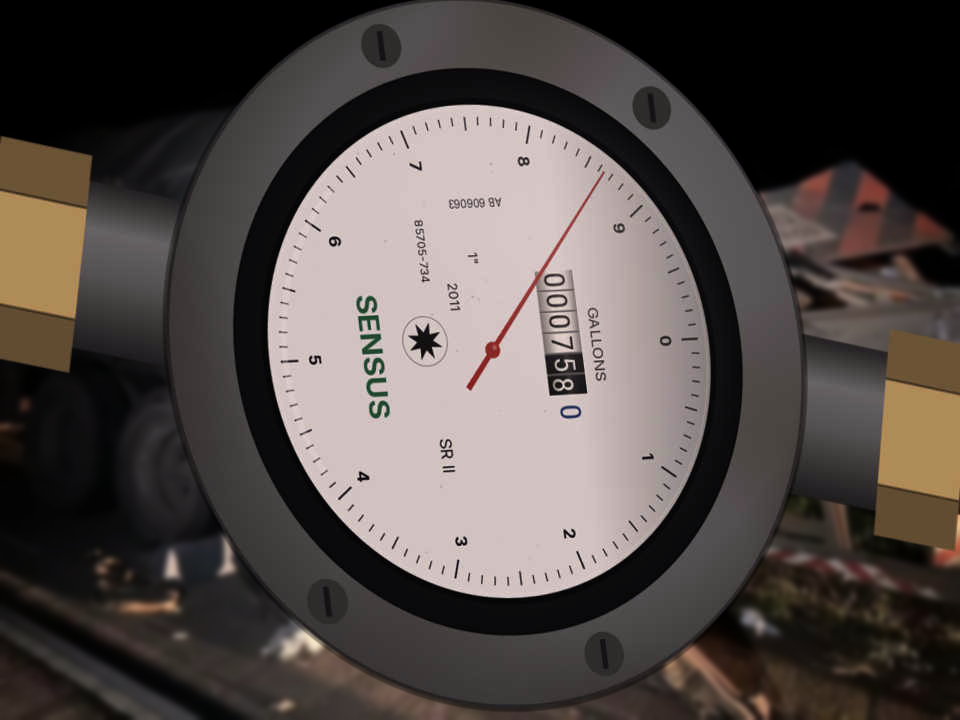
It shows 7578.6 gal
